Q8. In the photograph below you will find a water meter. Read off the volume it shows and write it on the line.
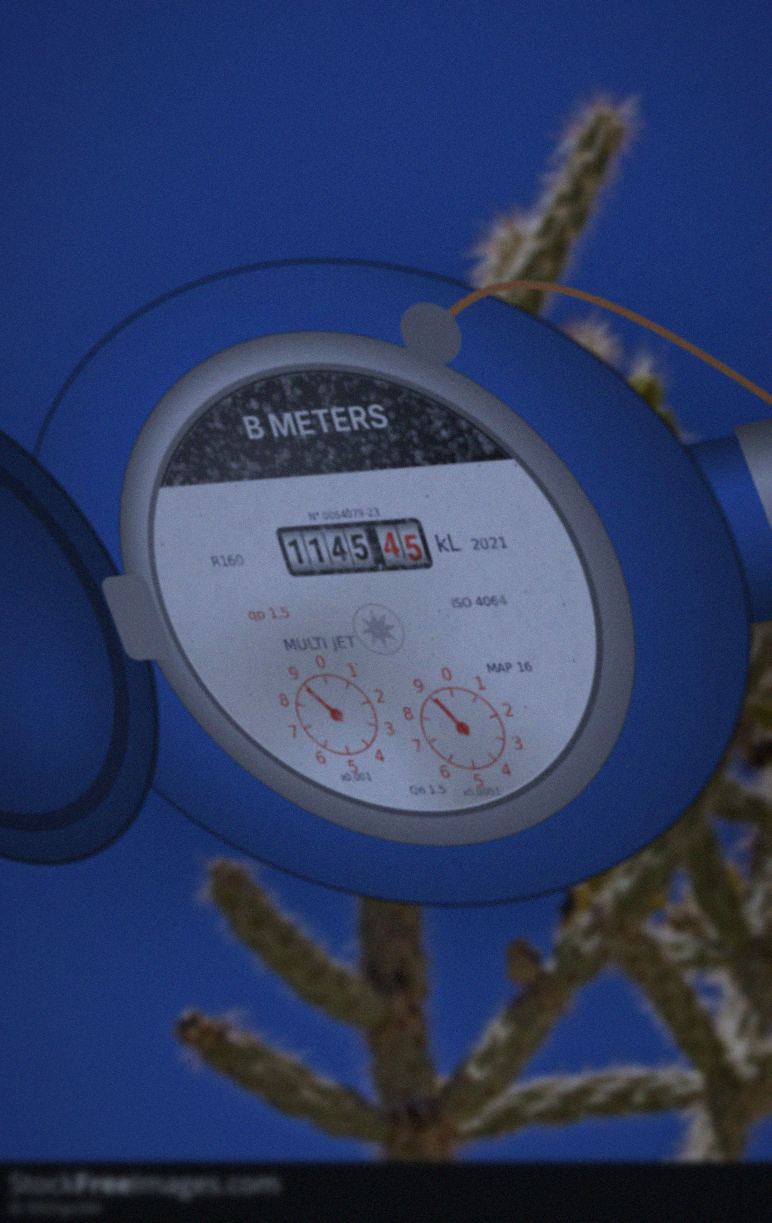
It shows 1145.4489 kL
